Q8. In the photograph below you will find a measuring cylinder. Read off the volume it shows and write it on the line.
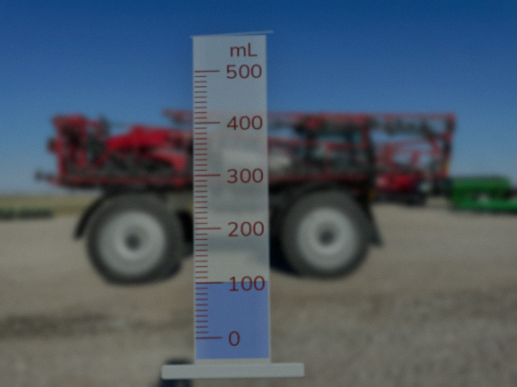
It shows 100 mL
